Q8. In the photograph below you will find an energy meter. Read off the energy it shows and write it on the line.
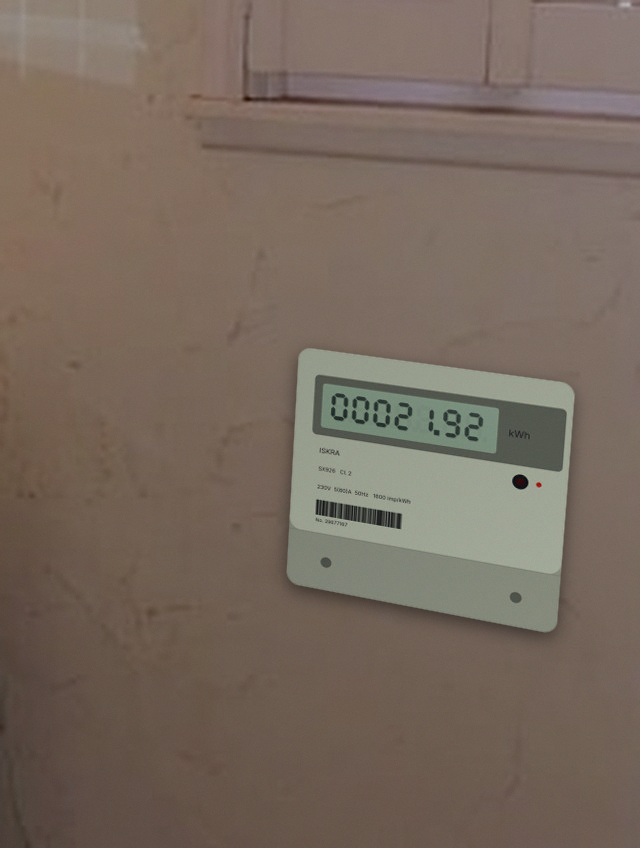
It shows 21.92 kWh
